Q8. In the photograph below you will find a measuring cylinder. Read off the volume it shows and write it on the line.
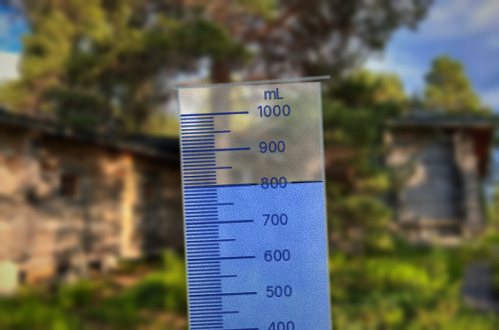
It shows 800 mL
